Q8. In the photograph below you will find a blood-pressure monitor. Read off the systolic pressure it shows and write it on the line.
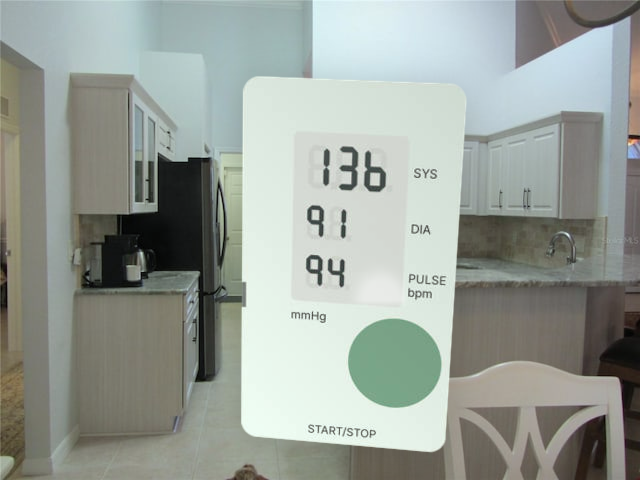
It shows 136 mmHg
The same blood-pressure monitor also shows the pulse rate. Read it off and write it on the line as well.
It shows 94 bpm
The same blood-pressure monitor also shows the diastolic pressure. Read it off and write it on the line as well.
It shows 91 mmHg
